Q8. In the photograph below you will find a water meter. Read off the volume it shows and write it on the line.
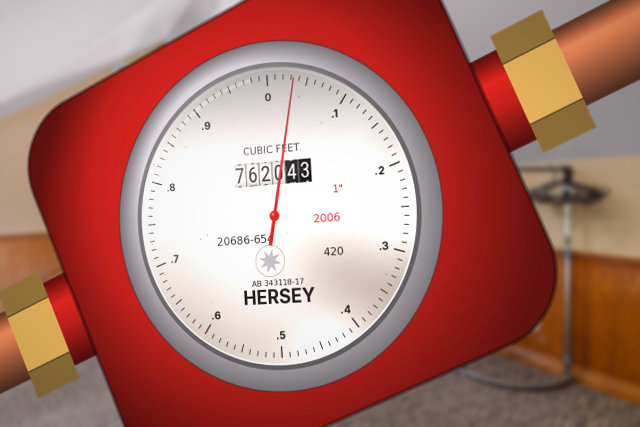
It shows 762043.03 ft³
